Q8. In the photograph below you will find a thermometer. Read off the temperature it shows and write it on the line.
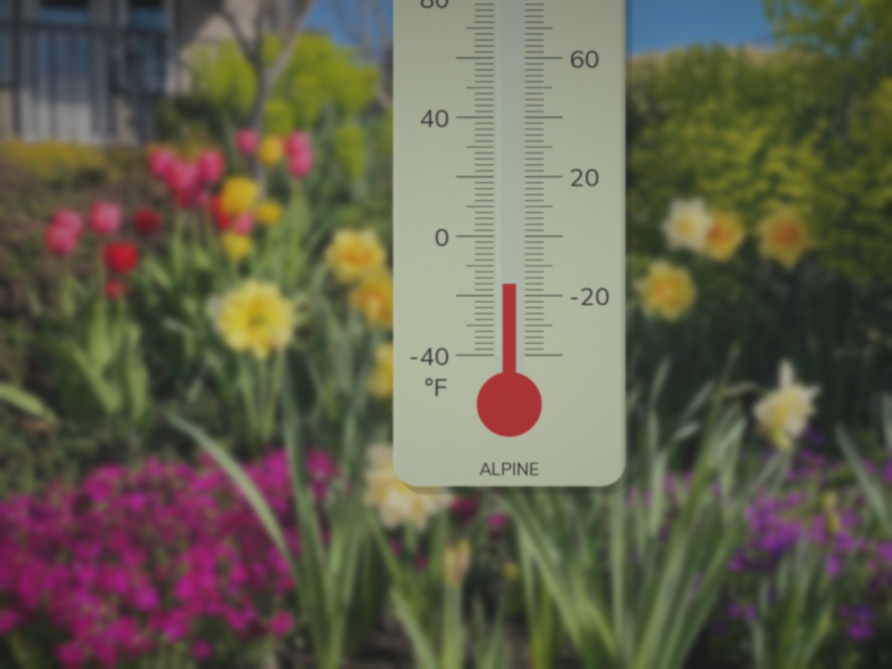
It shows -16 °F
